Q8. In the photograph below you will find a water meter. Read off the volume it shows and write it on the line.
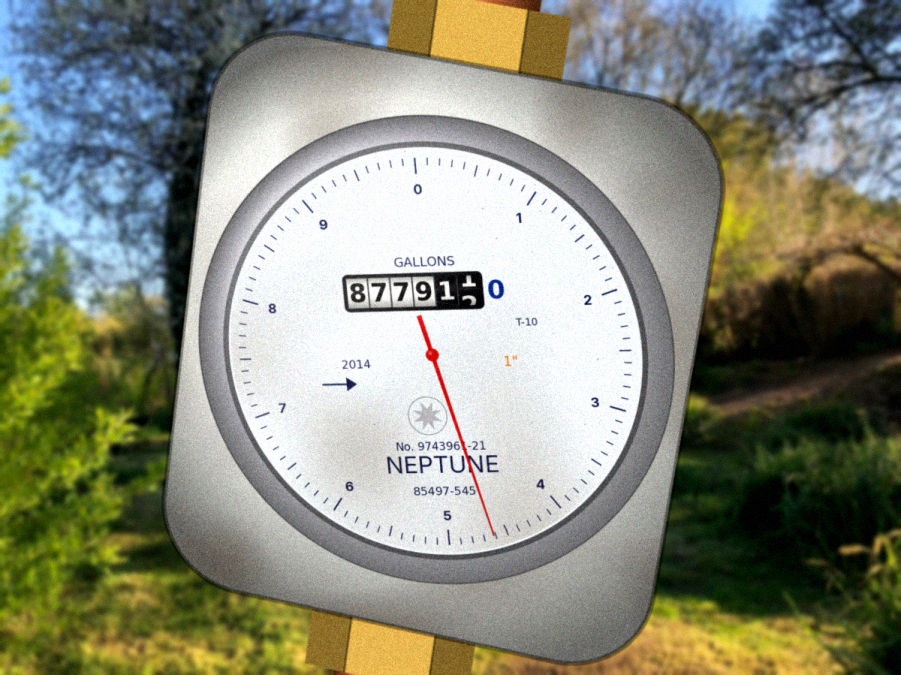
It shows 8779114.6 gal
